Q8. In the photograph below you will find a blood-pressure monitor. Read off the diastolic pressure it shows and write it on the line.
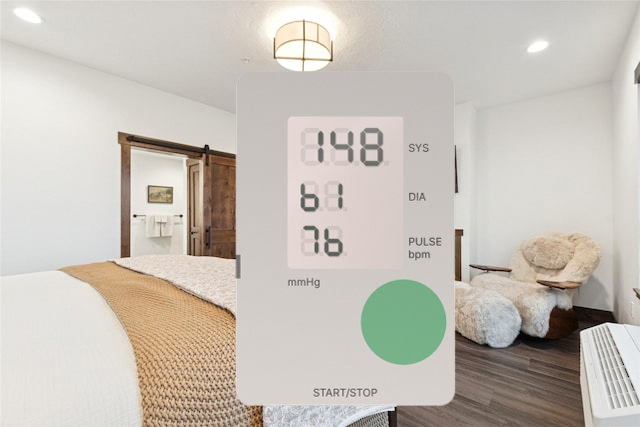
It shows 61 mmHg
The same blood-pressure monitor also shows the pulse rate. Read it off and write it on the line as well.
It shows 76 bpm
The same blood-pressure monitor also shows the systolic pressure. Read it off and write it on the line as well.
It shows 148 mmHg
